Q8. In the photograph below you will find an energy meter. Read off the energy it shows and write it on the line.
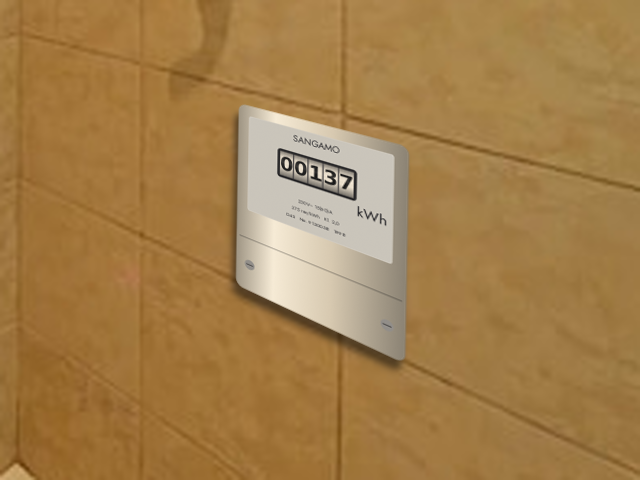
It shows 137 kWh
